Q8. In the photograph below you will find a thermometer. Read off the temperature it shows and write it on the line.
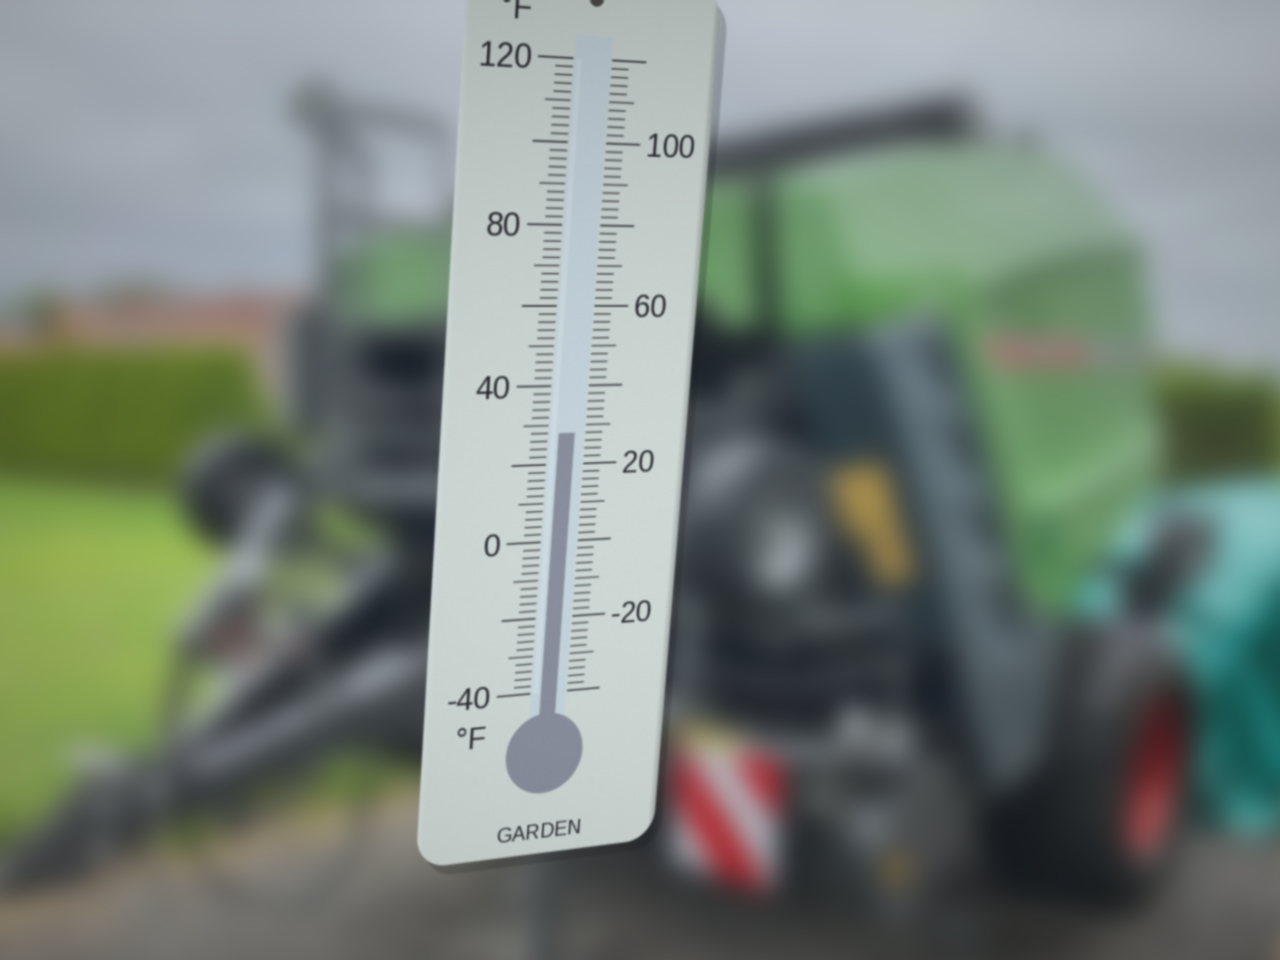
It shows 28 °F
